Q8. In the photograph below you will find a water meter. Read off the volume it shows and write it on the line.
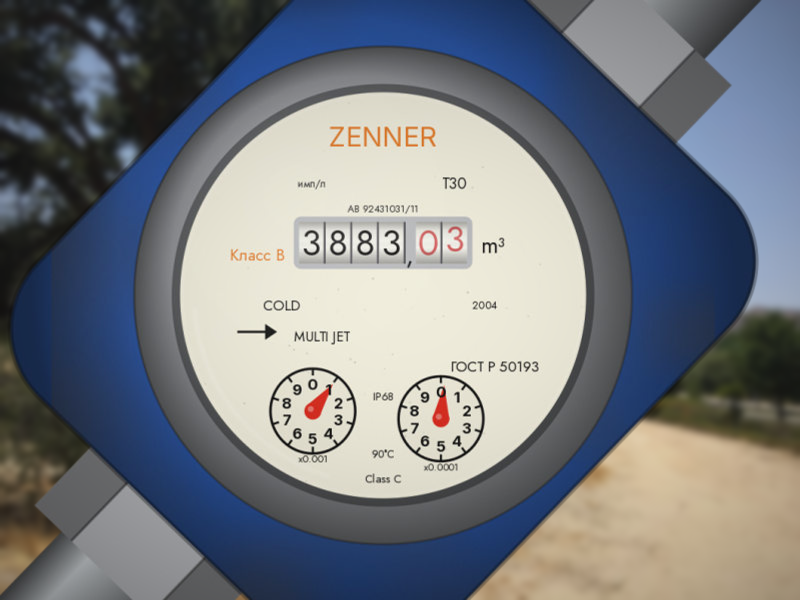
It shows 3883.0310 m³
